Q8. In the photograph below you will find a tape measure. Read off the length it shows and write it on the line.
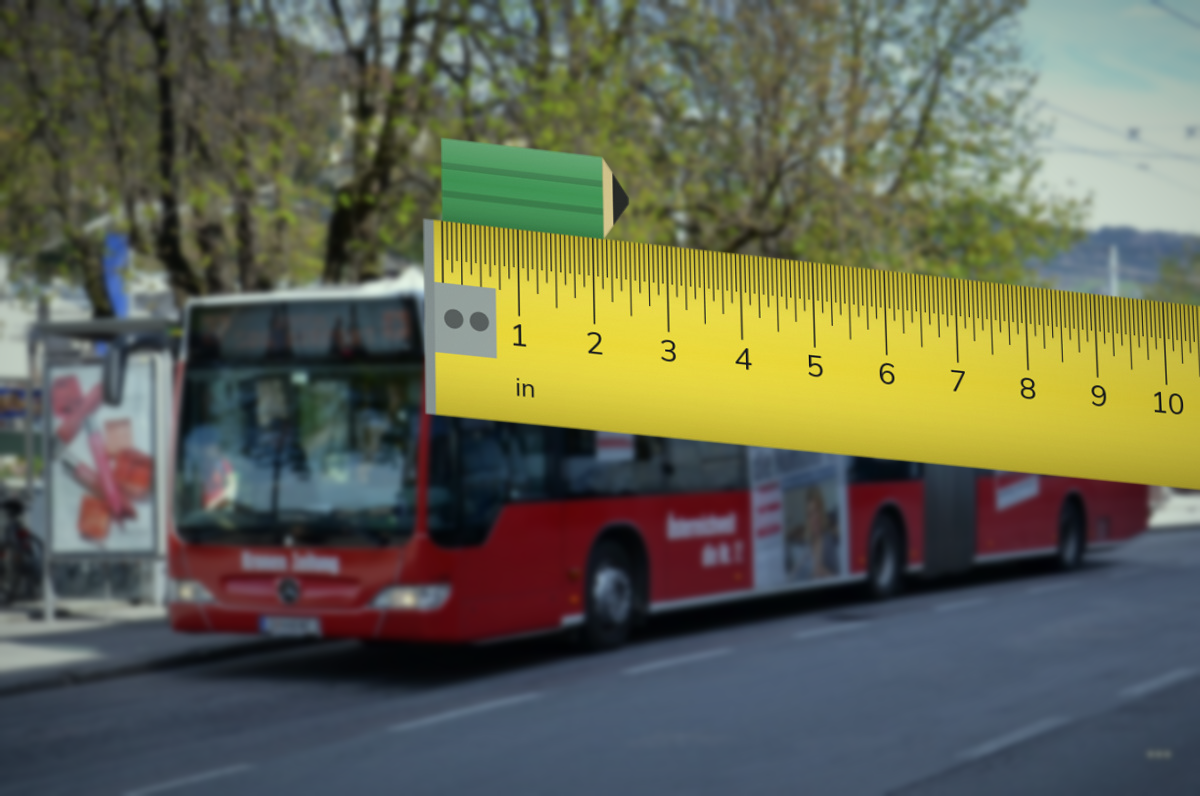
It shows 2.5 in
